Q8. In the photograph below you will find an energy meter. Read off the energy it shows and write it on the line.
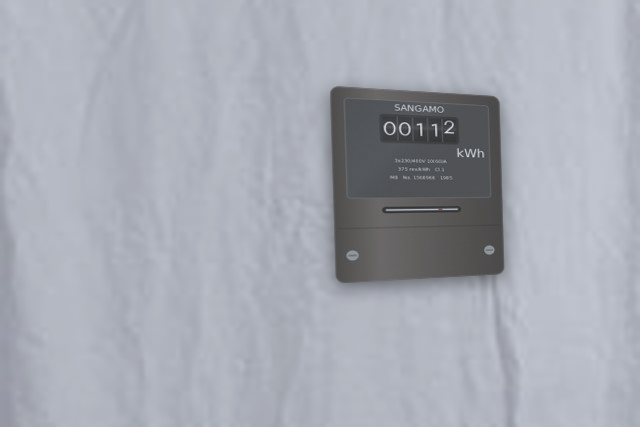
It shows 112 kWh
